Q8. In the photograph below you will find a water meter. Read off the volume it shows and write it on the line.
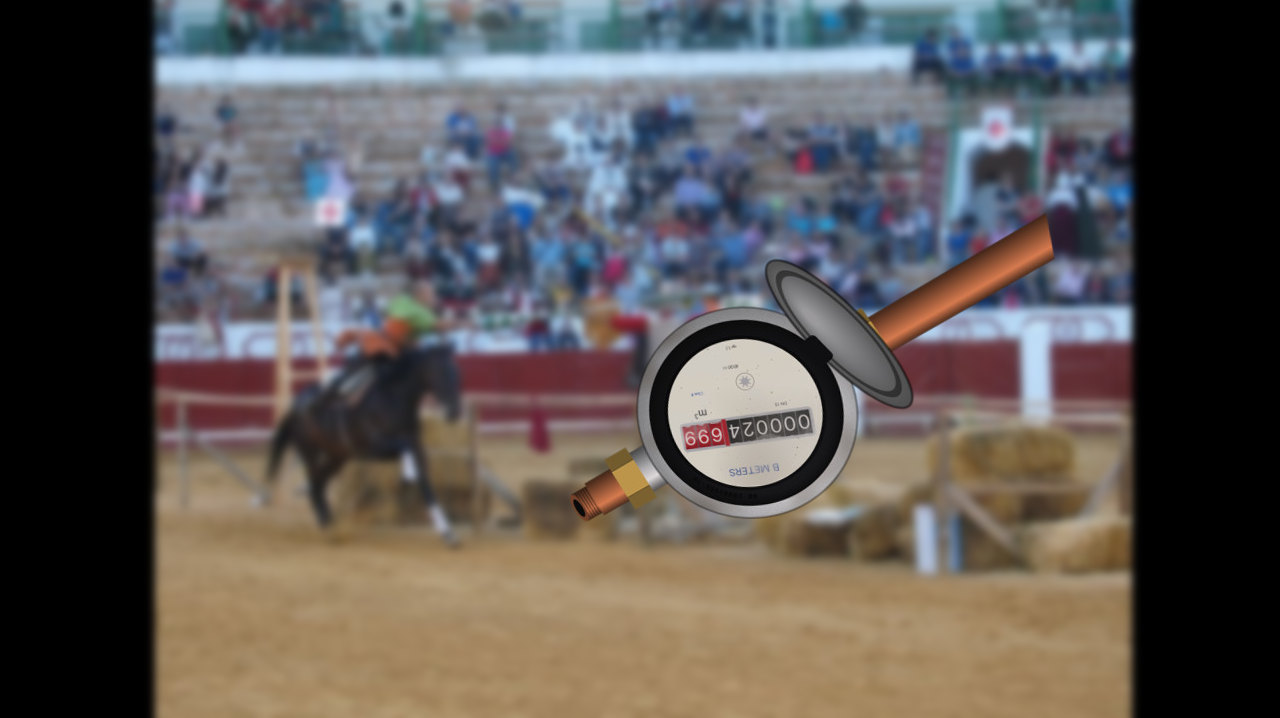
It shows 24.699 m³
